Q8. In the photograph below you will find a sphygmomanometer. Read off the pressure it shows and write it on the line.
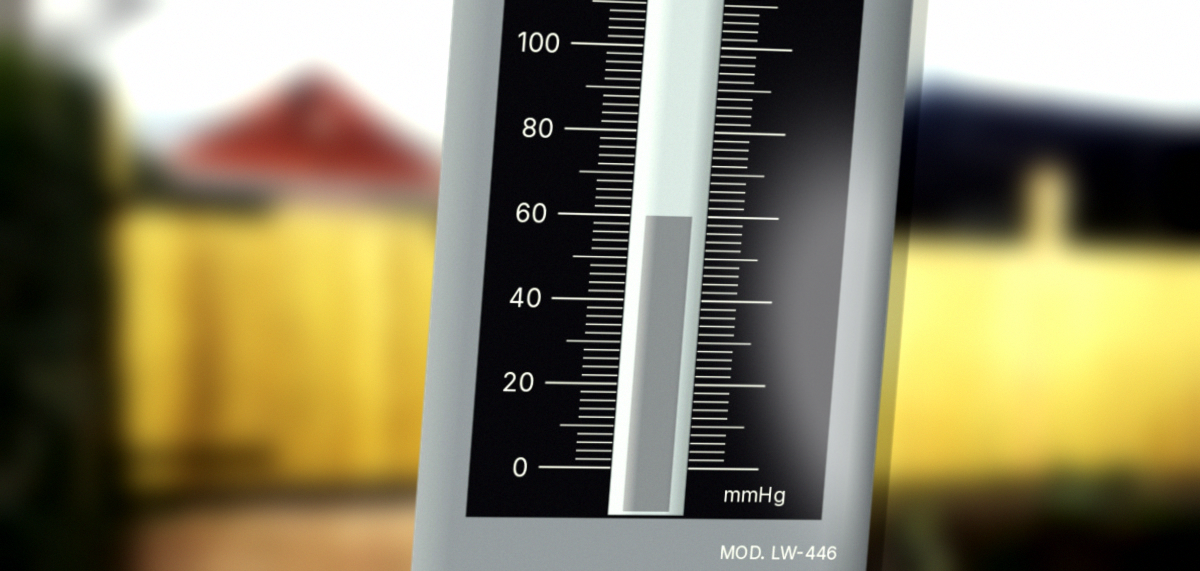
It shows 60 mmHg
